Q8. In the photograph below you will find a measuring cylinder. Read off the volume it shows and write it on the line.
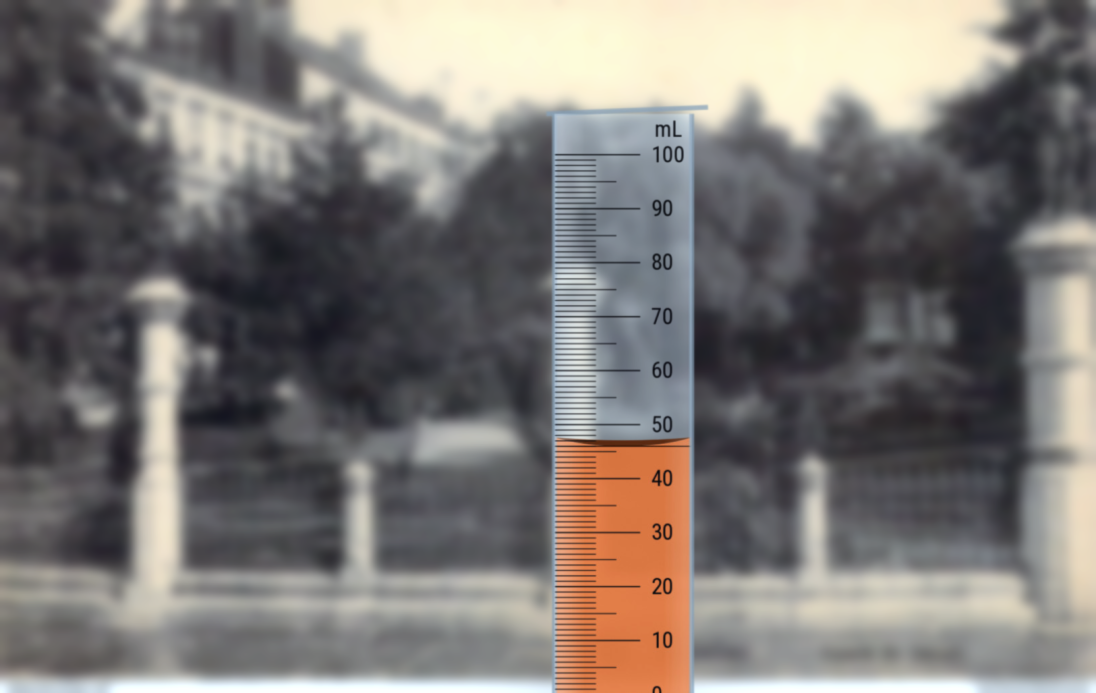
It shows 46 mL
